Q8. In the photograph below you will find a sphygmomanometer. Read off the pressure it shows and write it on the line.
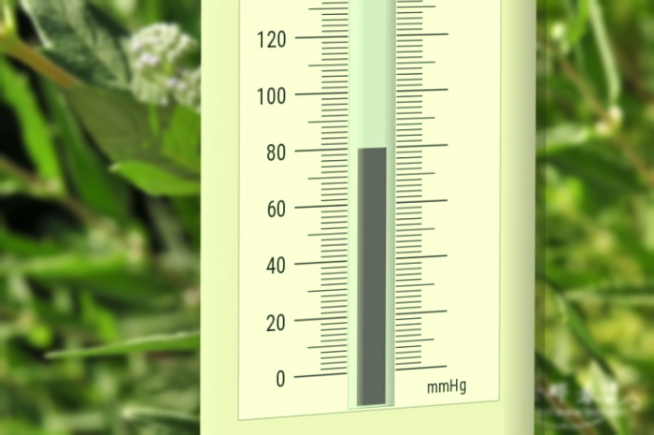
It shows 80 mmHg
